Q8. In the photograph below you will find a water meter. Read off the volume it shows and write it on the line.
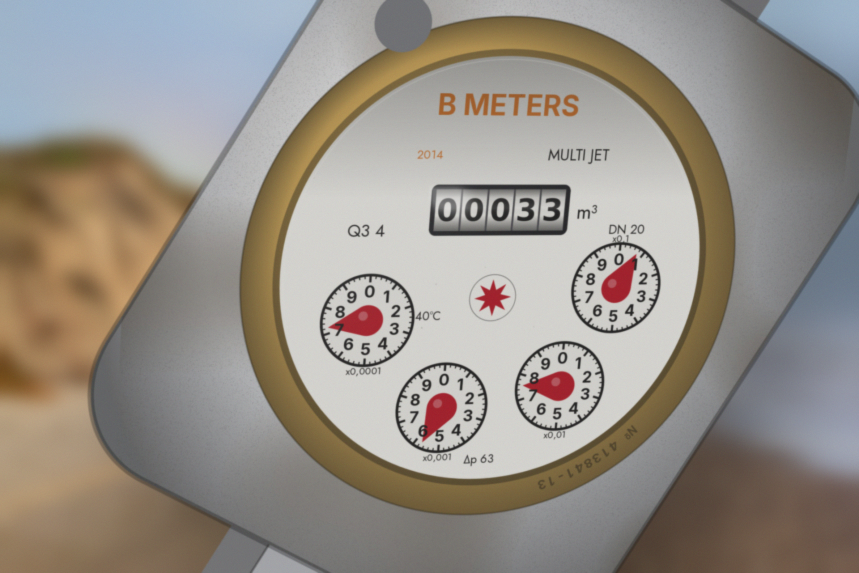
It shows 33.0757 m³
